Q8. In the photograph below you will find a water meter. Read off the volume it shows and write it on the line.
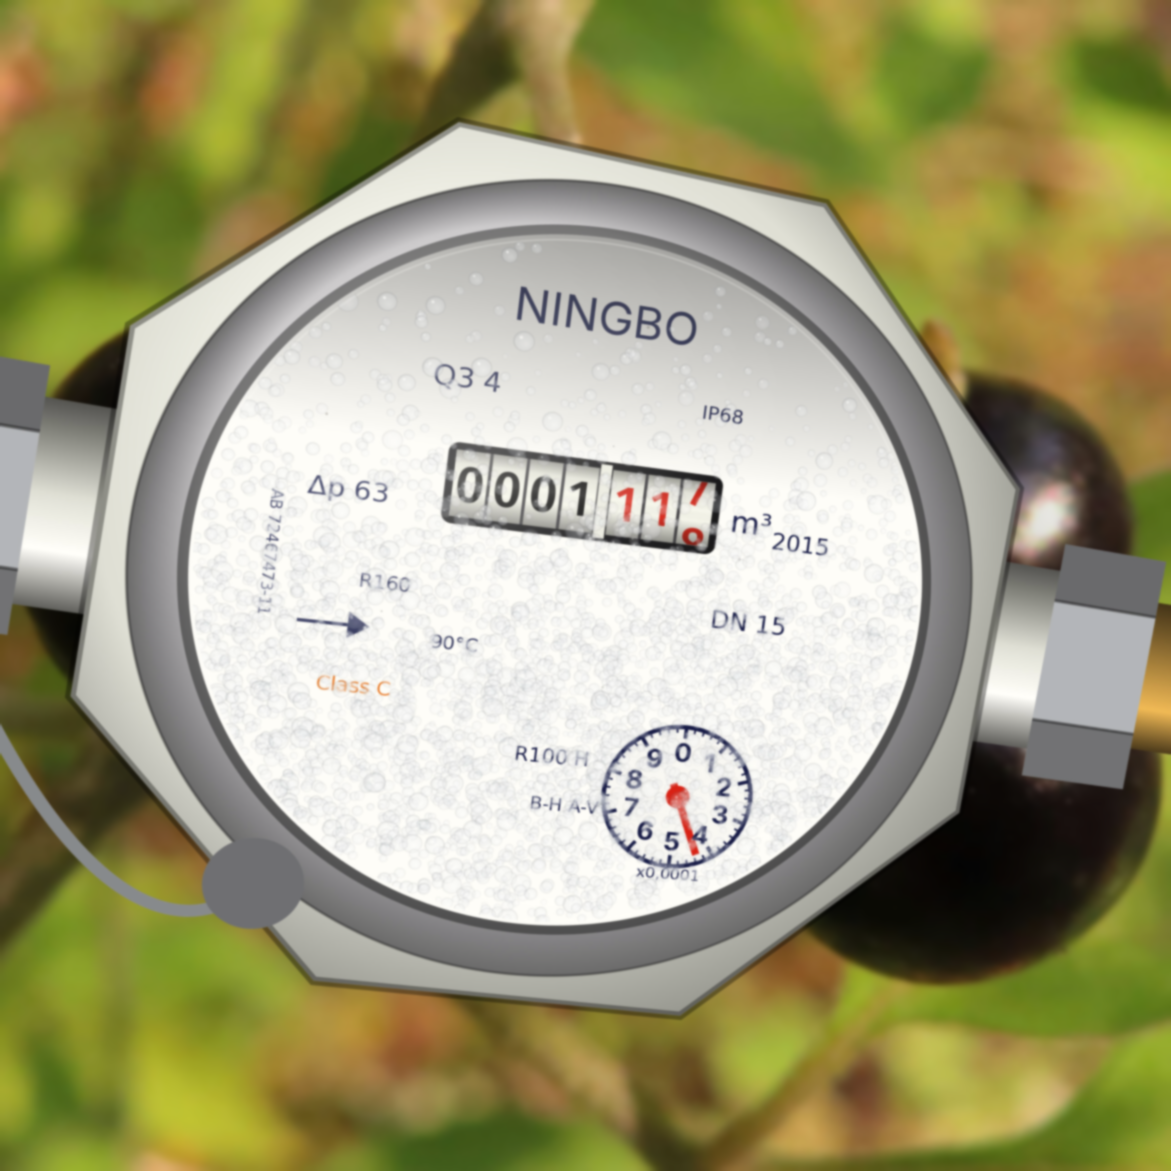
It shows 1.1174 m³
